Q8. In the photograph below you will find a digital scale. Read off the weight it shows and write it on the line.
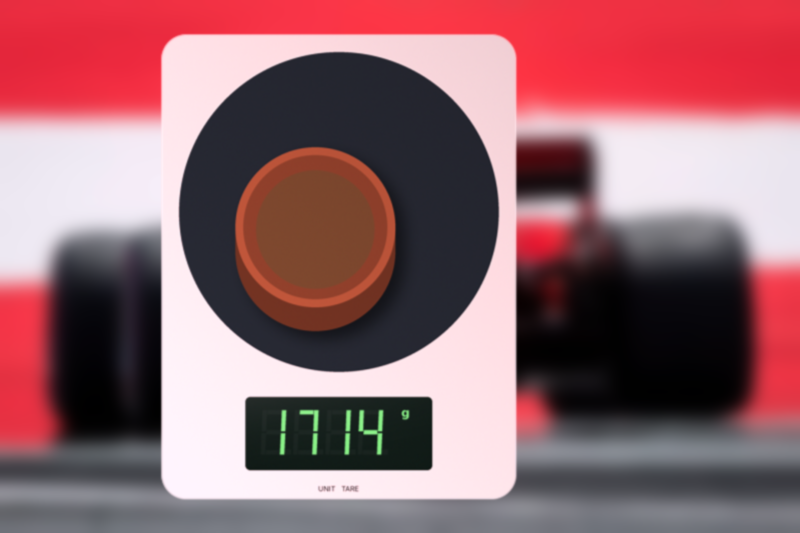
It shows 1714 g
